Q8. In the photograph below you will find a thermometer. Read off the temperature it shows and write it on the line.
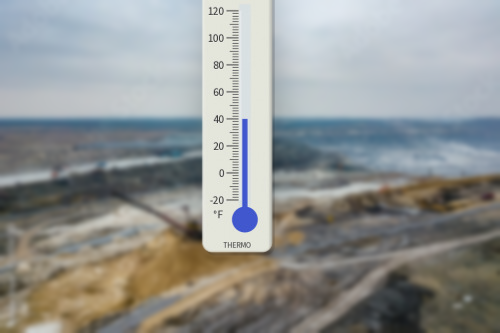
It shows 40 °F
